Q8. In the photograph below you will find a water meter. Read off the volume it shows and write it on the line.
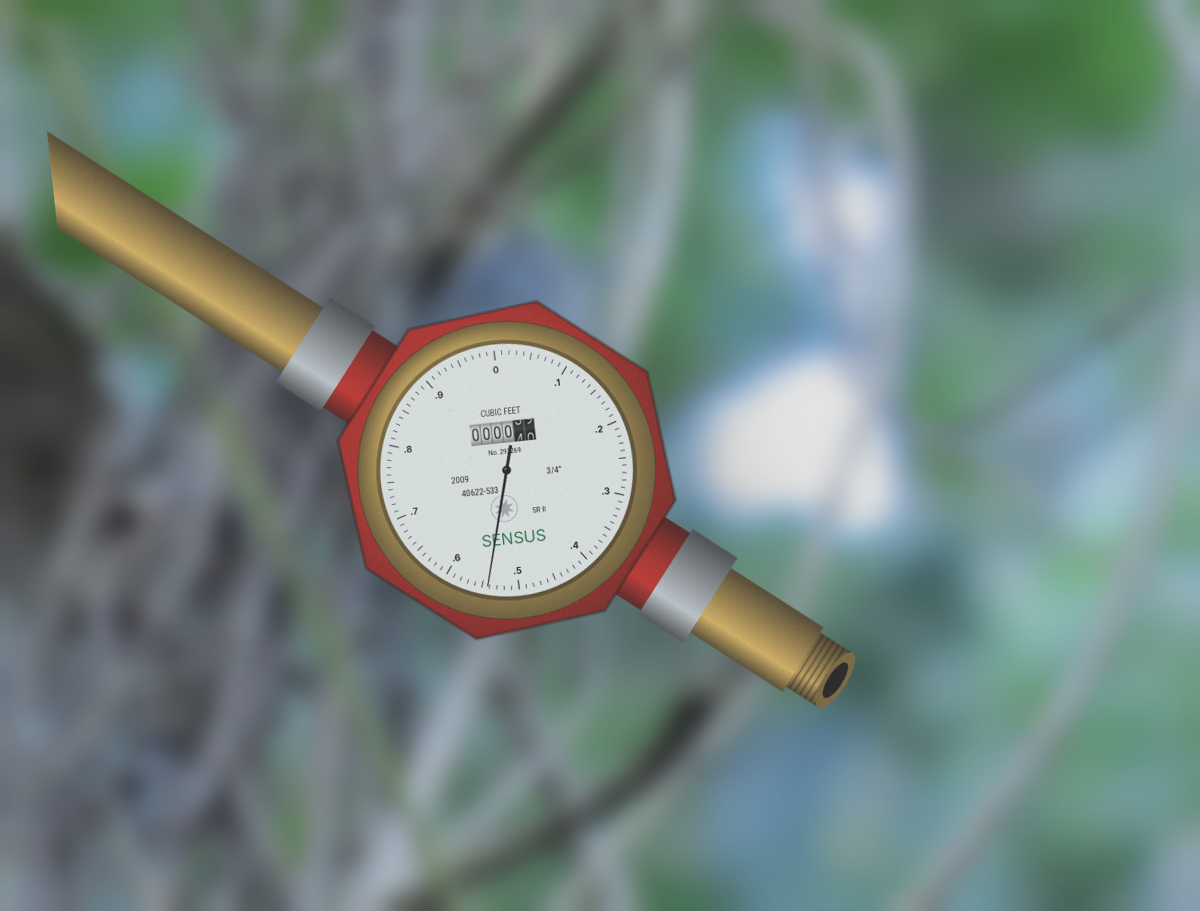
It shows 39.54 ft³
